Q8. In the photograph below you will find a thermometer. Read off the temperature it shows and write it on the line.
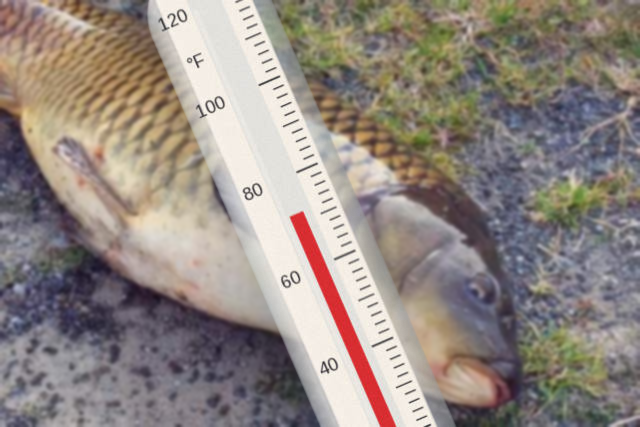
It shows 72 °F
